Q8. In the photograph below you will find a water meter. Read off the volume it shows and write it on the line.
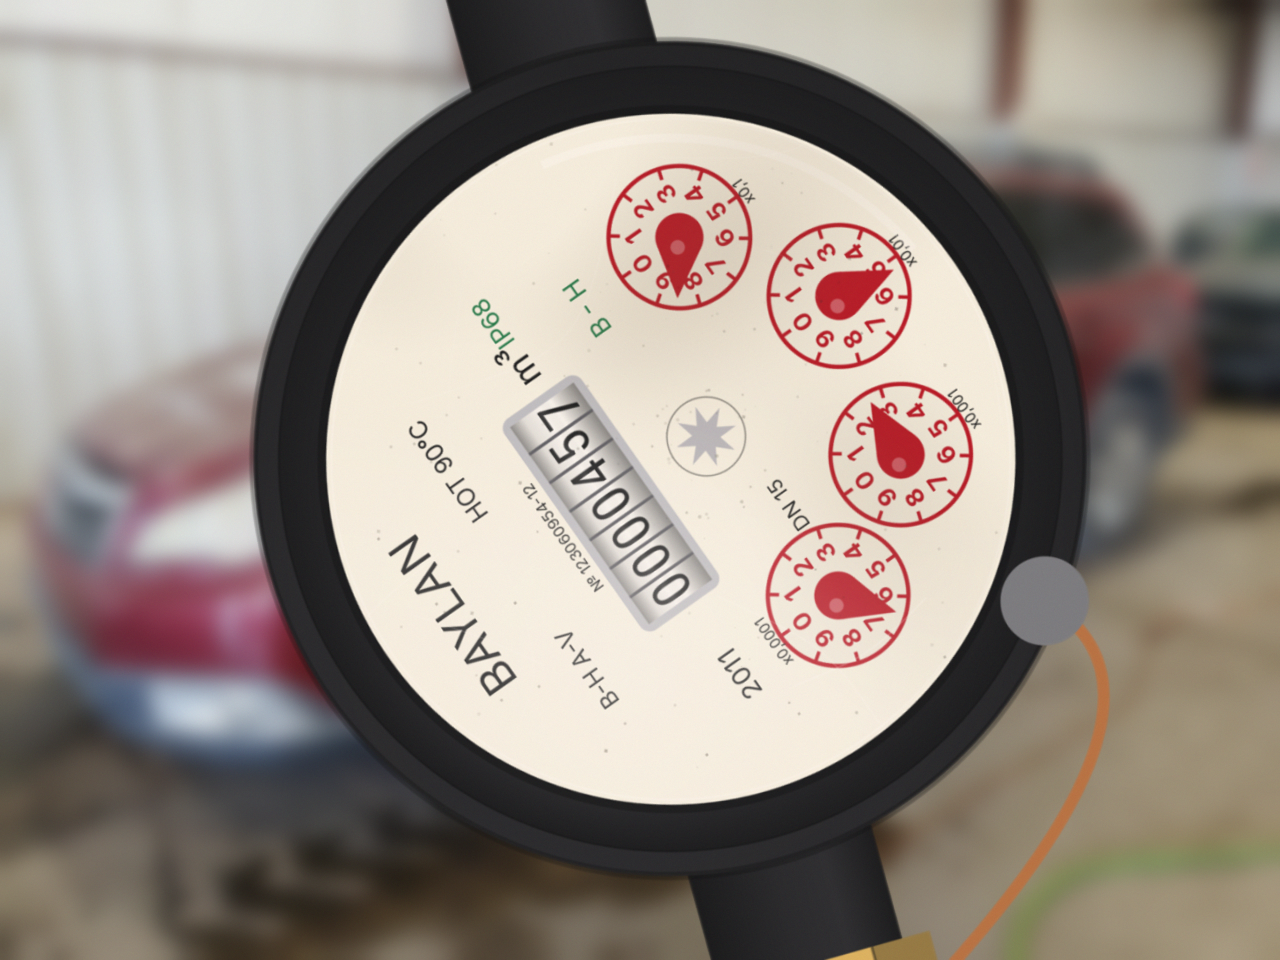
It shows 456.8526 m³
